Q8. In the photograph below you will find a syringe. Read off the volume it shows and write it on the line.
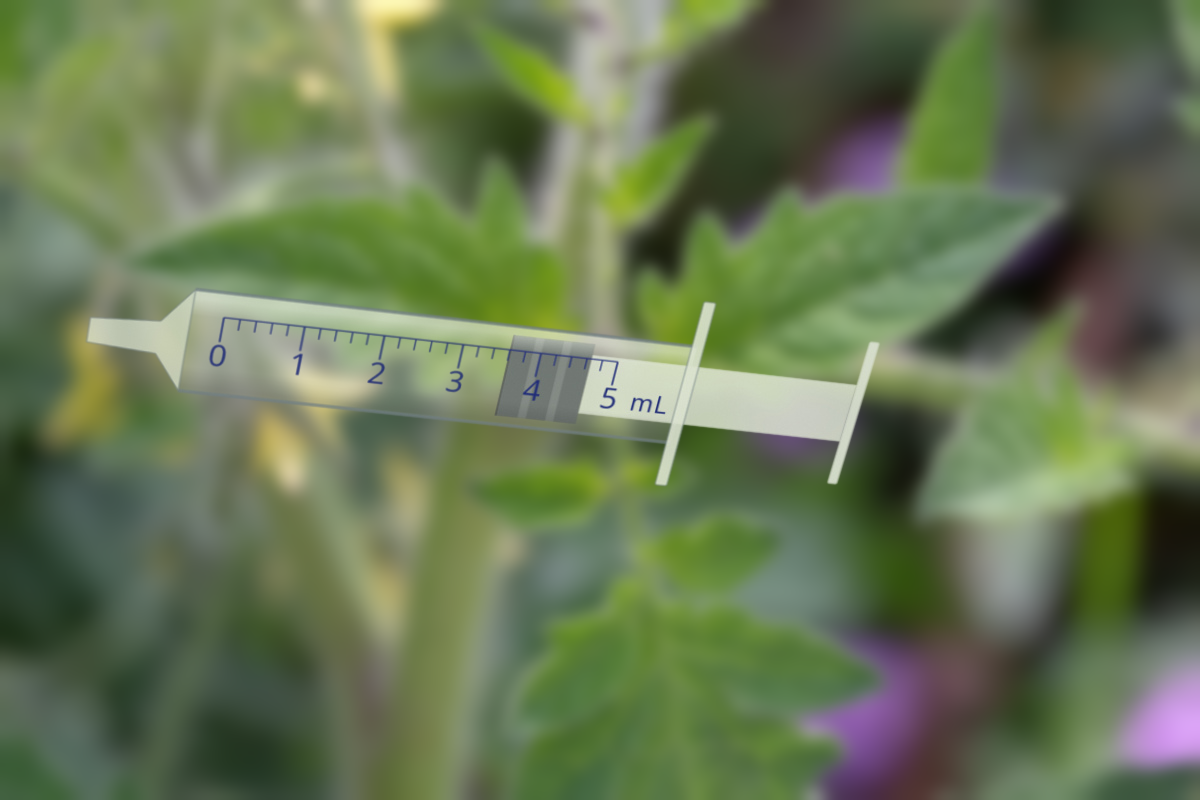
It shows 3.6 mL
